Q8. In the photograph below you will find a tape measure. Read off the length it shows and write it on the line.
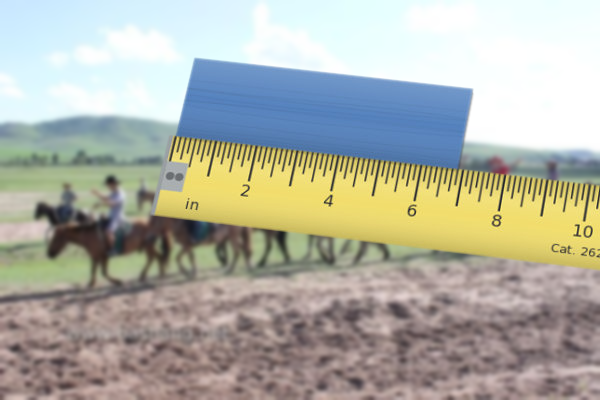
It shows 6.875 in
